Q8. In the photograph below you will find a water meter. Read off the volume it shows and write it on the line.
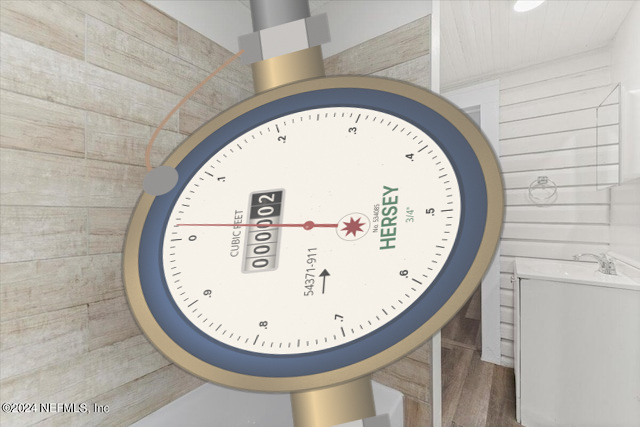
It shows 2.02 ft³
